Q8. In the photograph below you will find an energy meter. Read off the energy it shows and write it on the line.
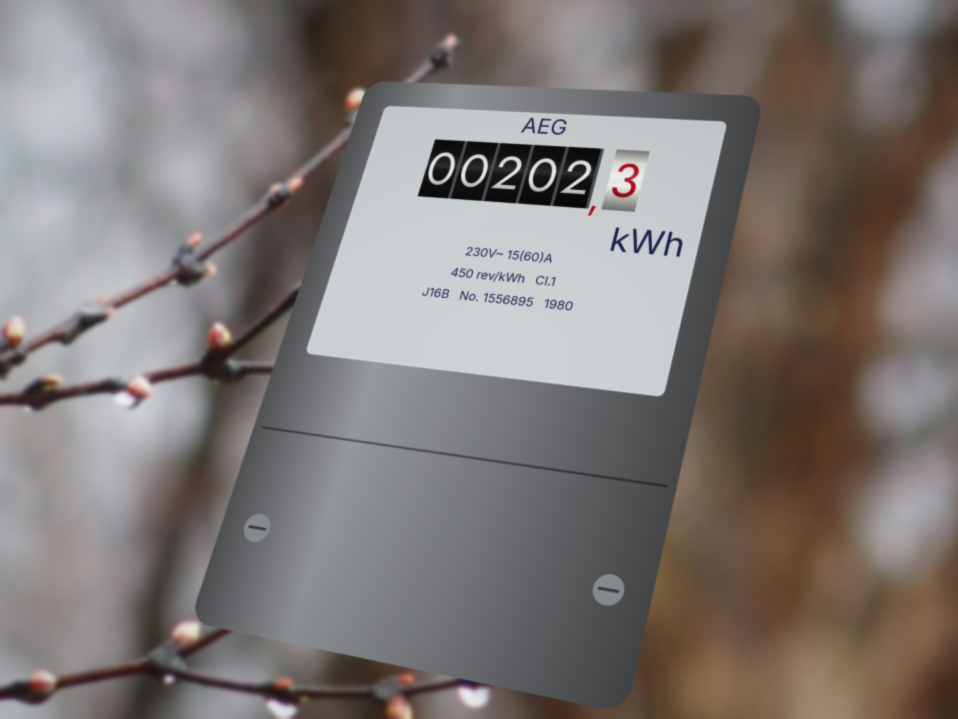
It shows 202.3 kWh
